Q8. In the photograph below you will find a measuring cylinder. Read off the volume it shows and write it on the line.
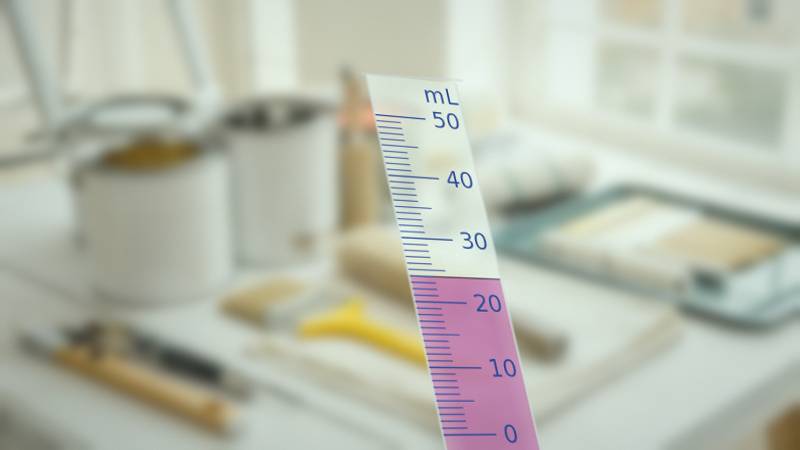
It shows 24 mL
